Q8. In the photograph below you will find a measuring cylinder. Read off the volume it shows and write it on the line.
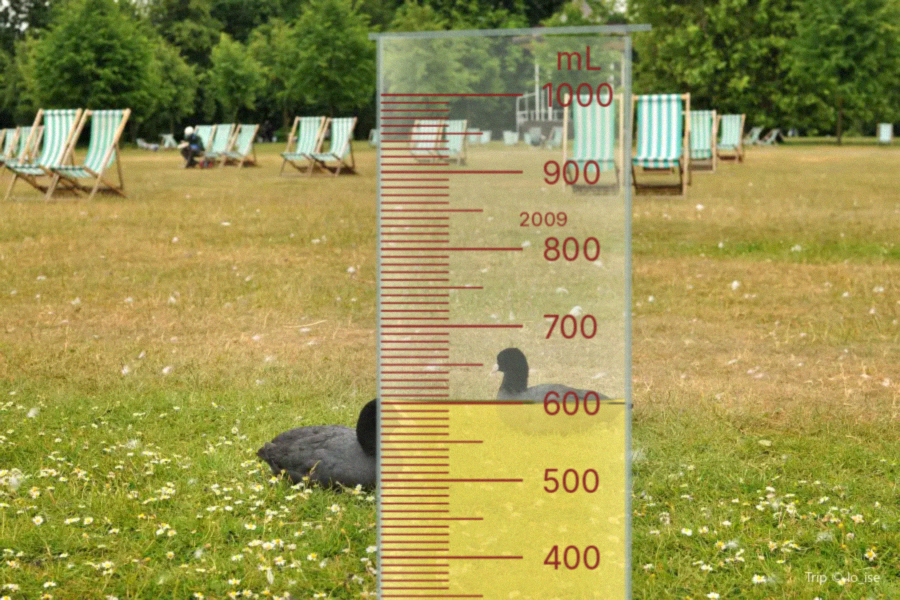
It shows 600 mL
